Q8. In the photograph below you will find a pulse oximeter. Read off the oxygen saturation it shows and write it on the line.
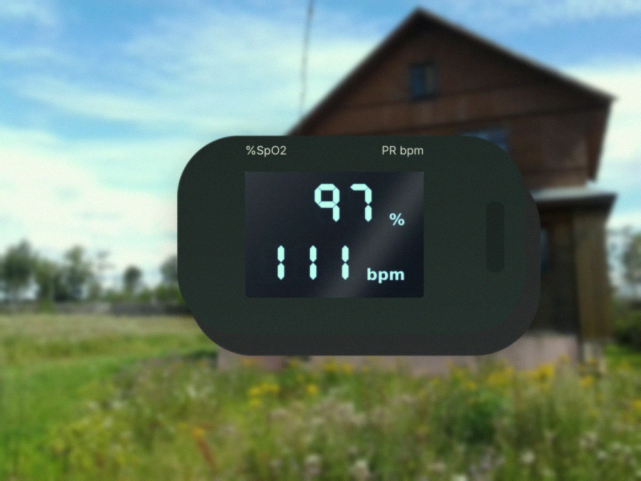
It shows 97 %
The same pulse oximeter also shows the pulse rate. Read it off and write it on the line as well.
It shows 111 bpm
